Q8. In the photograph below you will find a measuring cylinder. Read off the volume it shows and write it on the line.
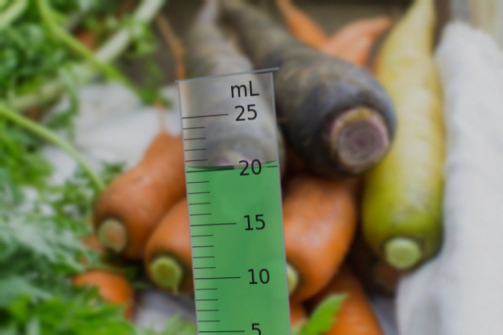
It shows 20 mL
